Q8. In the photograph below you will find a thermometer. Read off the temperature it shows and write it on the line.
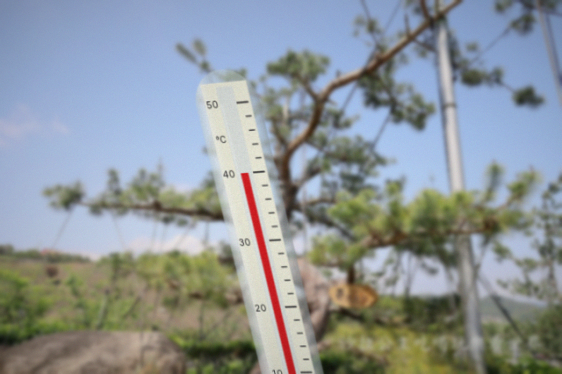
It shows 40 °C
